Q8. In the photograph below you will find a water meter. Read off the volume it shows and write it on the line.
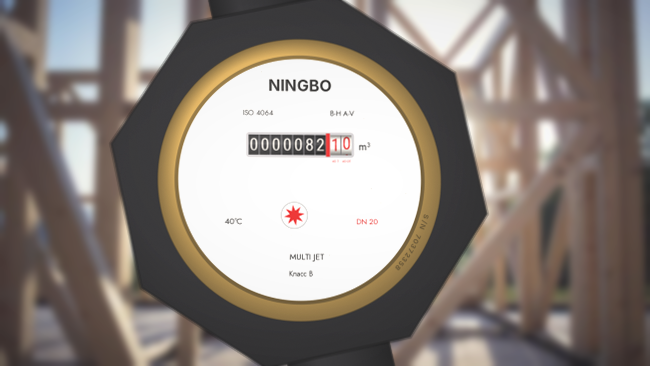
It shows 82.10 m³
